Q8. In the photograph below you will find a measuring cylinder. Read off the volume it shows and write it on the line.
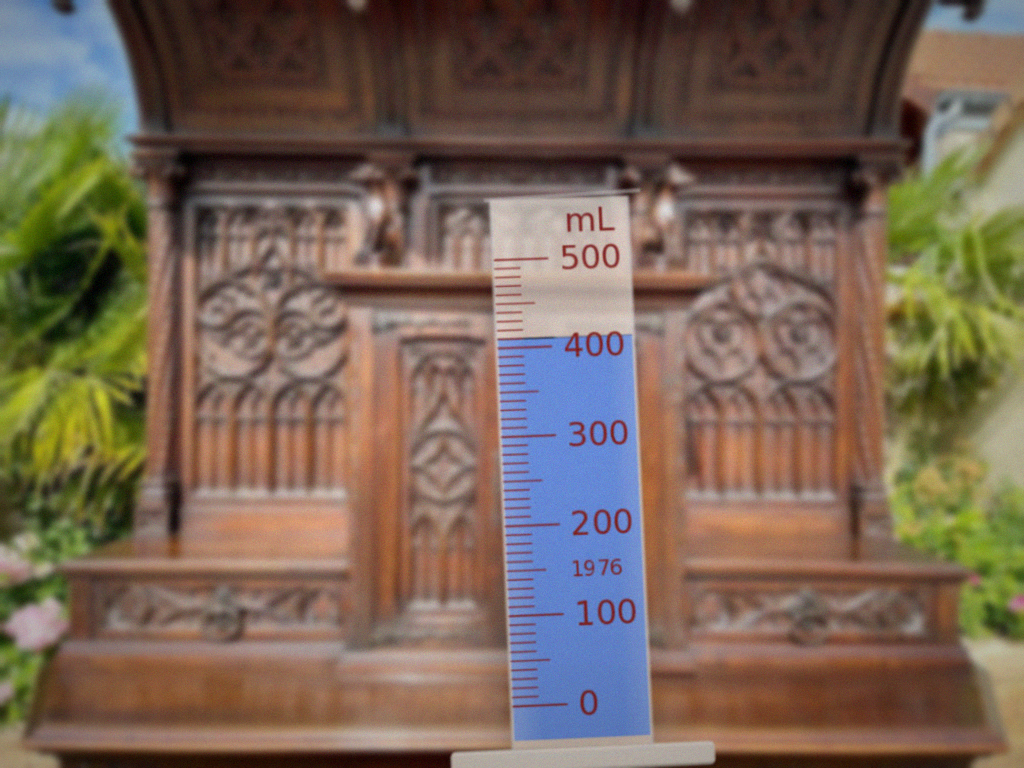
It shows 410 mL
